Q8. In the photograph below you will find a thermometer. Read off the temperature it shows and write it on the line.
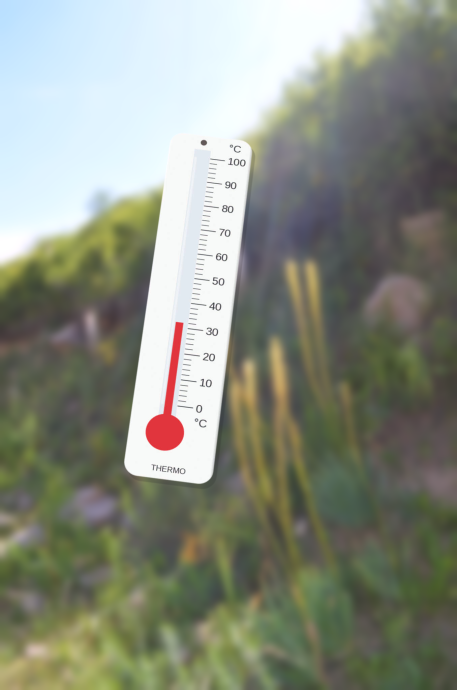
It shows 32 °C
